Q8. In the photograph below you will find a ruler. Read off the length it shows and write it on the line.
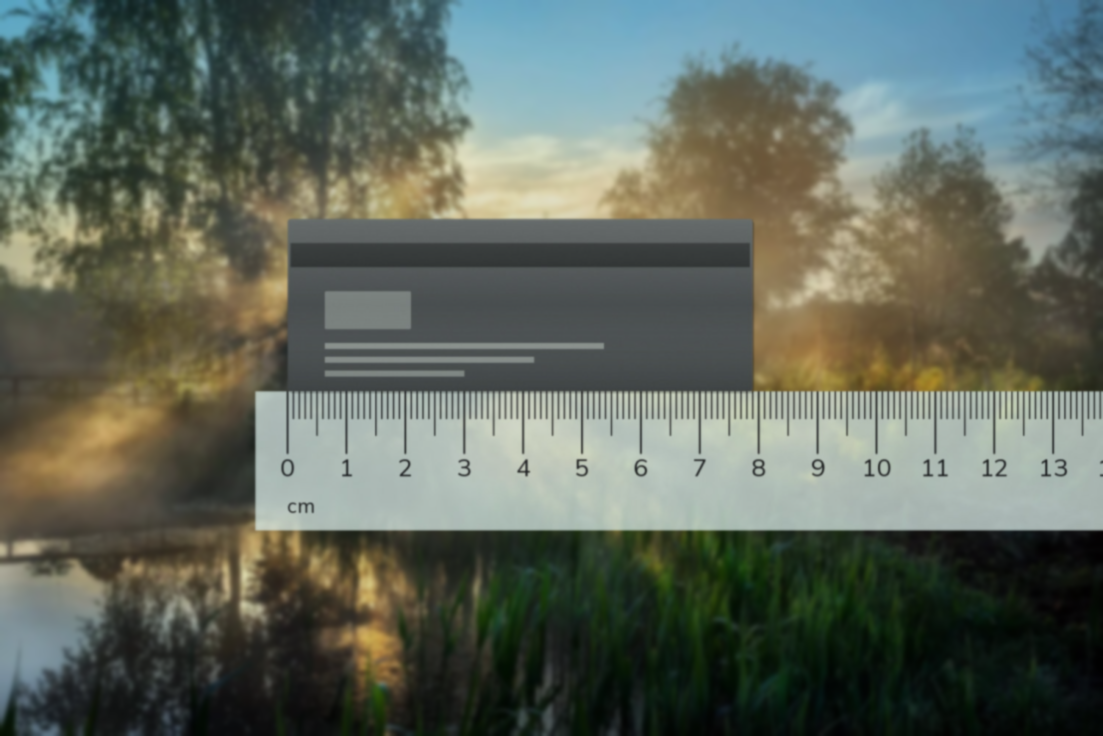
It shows 7.9 cm
